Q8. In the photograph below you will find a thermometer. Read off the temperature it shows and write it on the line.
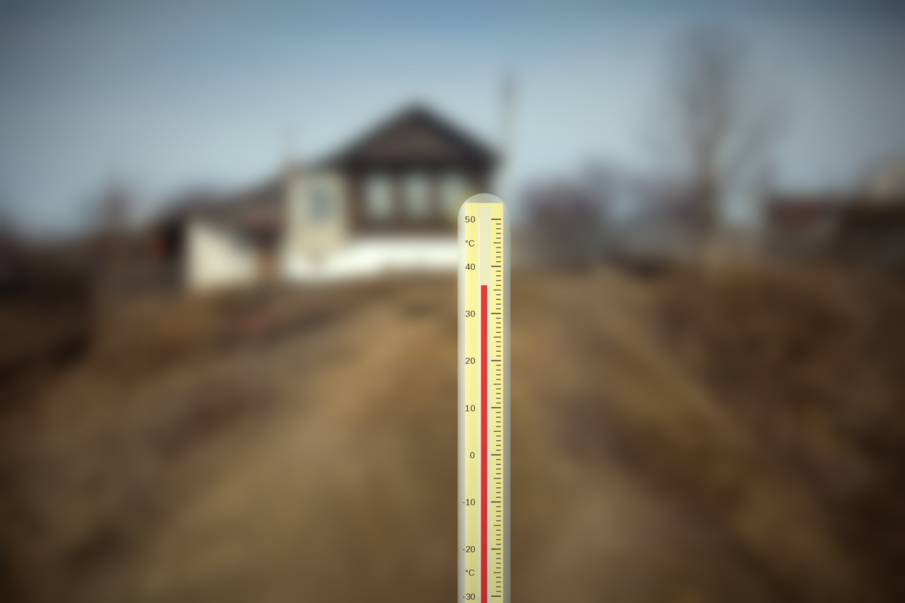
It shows 36 °C
